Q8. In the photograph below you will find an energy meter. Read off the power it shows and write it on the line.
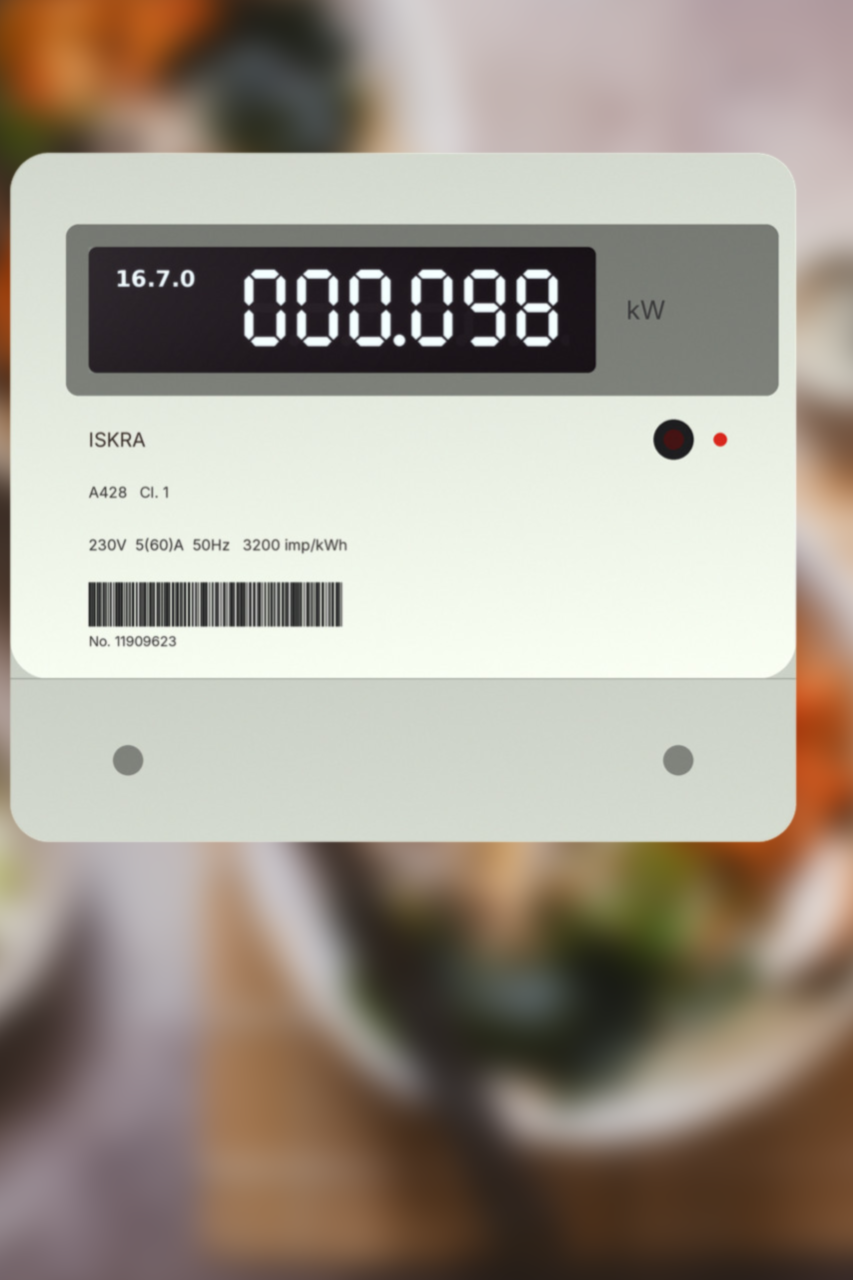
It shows 0.098 kW
